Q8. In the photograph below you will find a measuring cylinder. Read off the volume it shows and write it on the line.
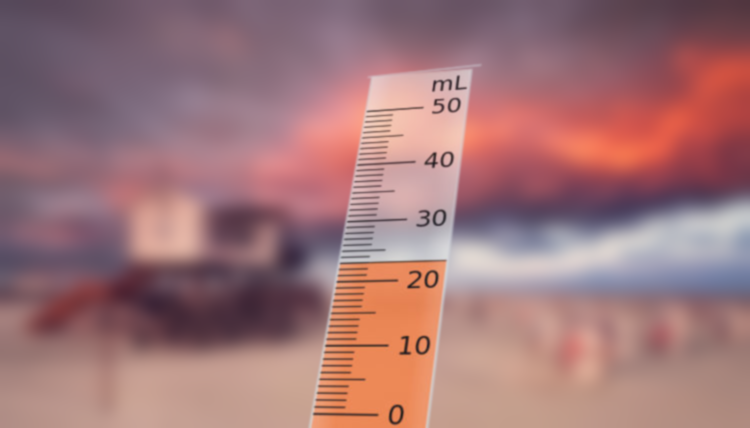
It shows 23 mL
